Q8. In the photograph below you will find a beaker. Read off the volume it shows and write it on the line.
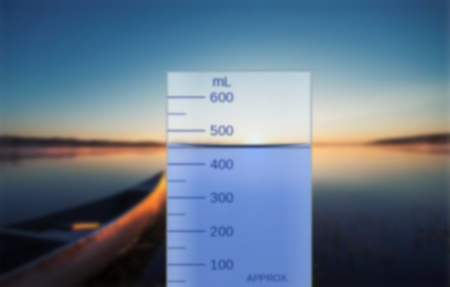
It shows 450 mL
